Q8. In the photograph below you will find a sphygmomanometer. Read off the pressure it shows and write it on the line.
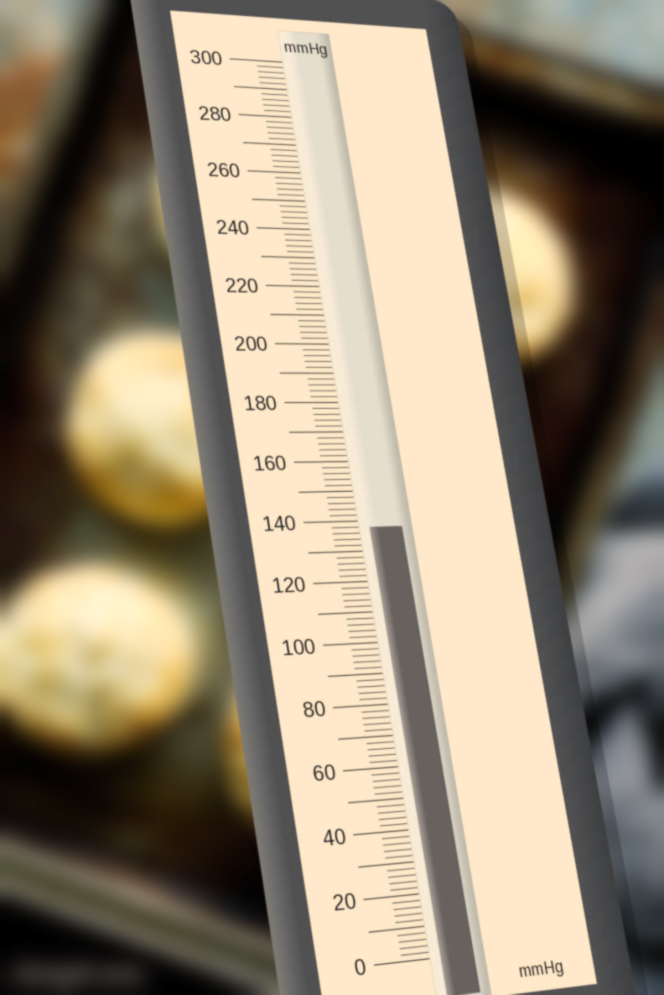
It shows 138 mmHg
